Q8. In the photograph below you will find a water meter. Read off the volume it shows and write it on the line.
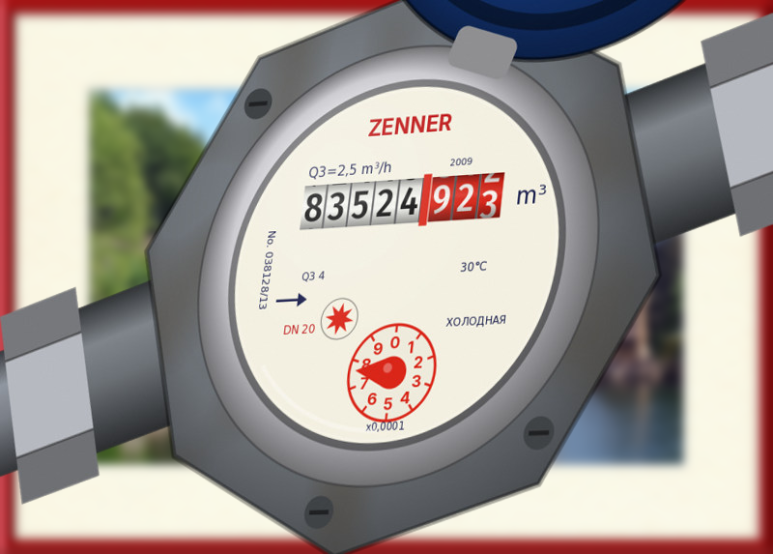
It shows 83524.9227 m³
